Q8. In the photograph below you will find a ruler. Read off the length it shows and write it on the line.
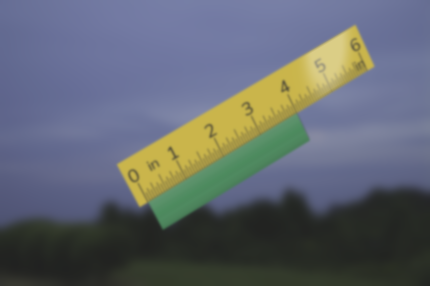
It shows 4 in
